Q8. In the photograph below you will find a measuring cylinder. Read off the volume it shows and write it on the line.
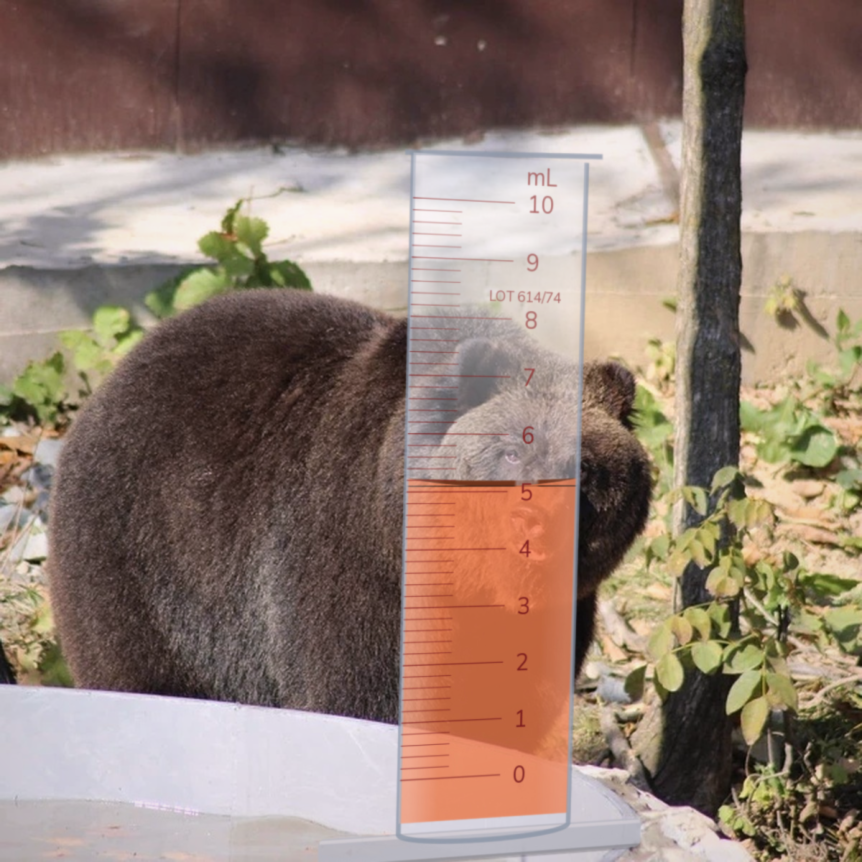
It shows 5.1 mL
